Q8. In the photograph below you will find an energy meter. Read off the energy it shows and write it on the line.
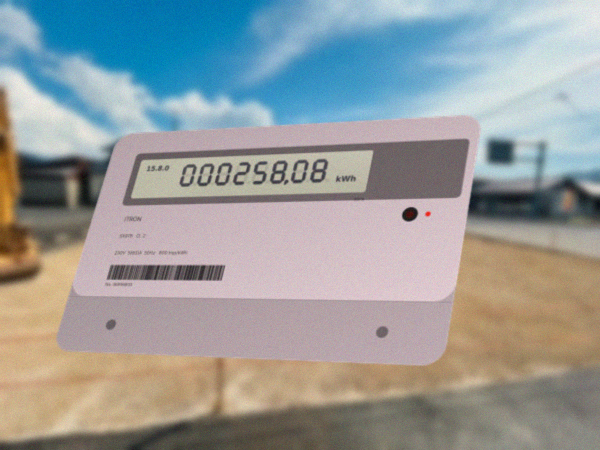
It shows 258.08 kWh
